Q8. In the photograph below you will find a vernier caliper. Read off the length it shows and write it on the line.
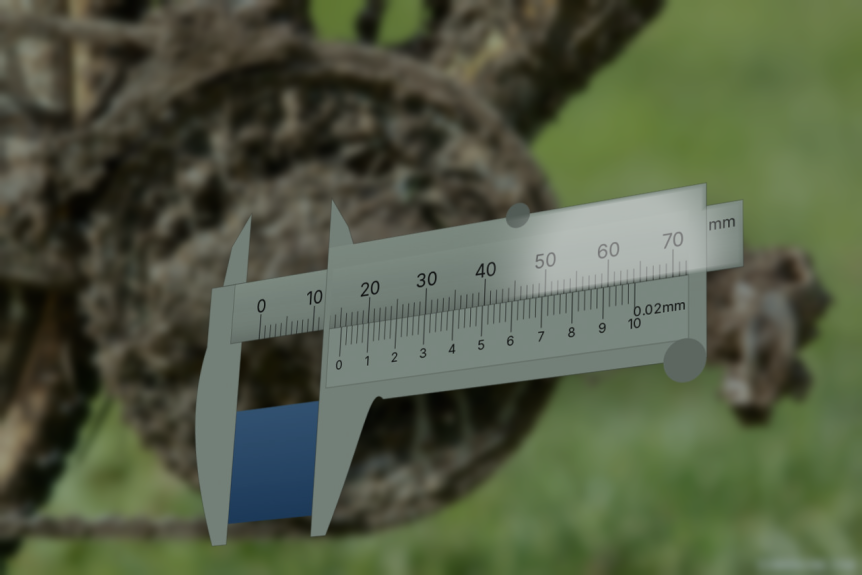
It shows 15.2 mm
